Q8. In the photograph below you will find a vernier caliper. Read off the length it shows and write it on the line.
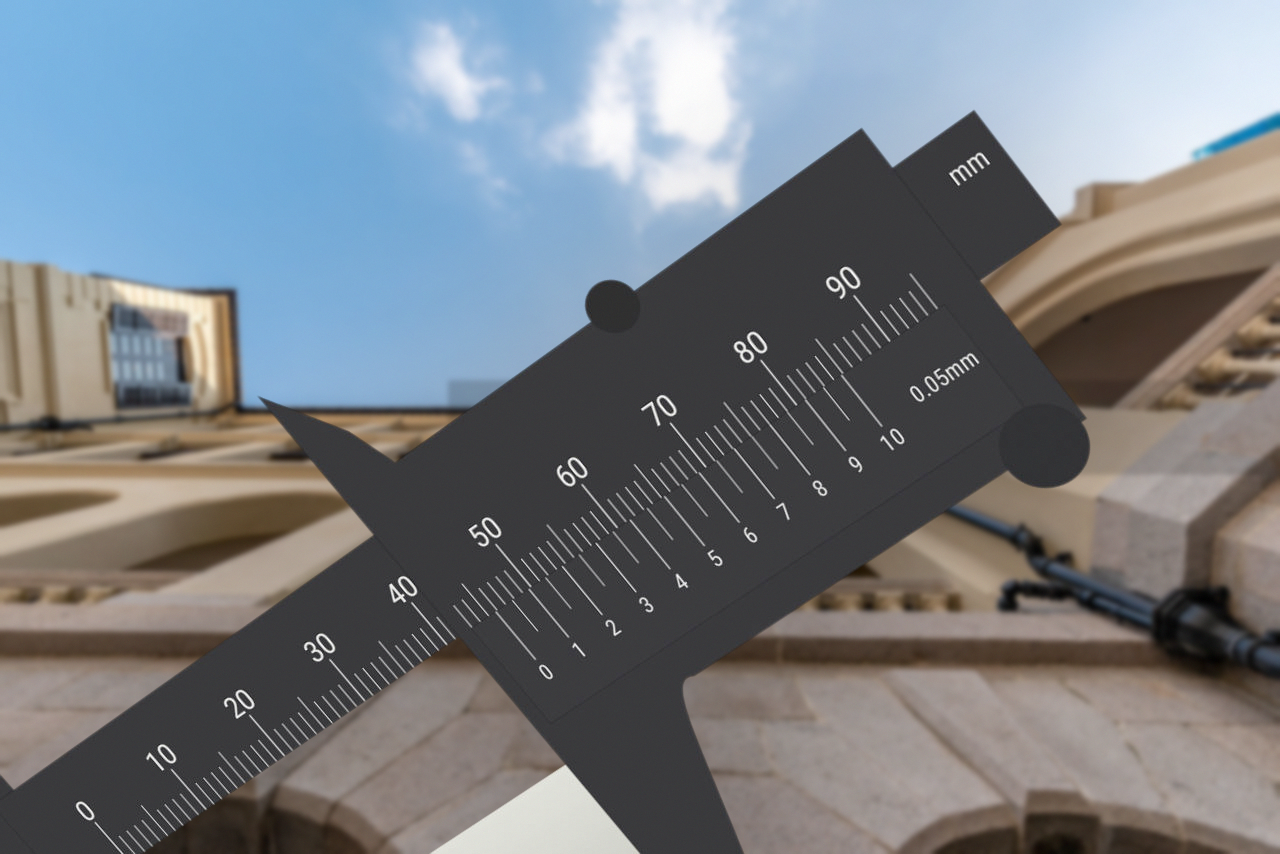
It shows 45.8 mm
